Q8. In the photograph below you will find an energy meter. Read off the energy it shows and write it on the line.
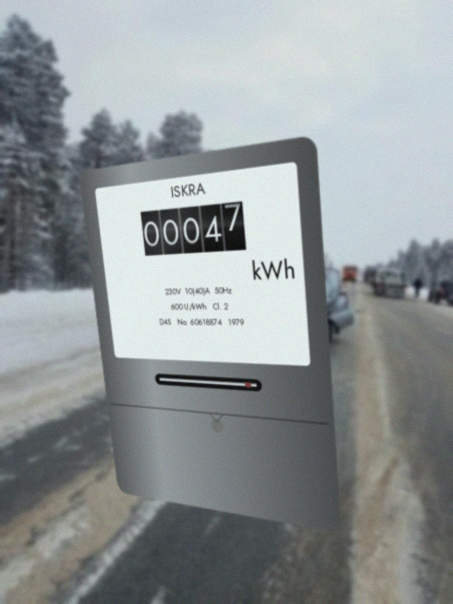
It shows 47 kWh
